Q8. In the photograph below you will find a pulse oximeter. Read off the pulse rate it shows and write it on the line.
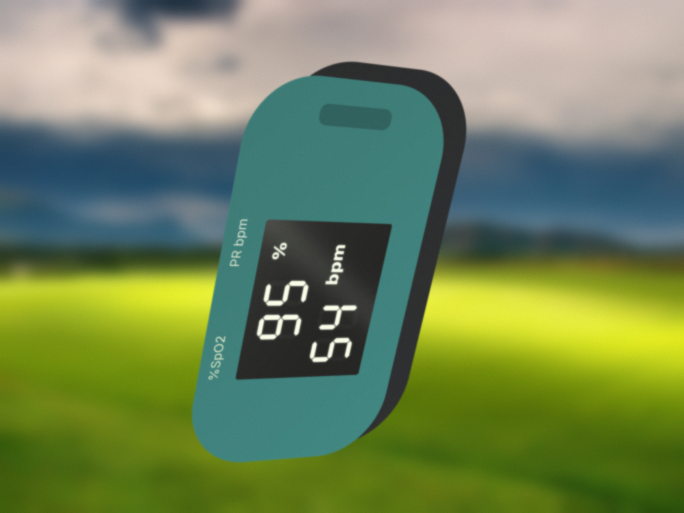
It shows 54 bpm
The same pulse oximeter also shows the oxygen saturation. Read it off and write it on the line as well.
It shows 95 %
